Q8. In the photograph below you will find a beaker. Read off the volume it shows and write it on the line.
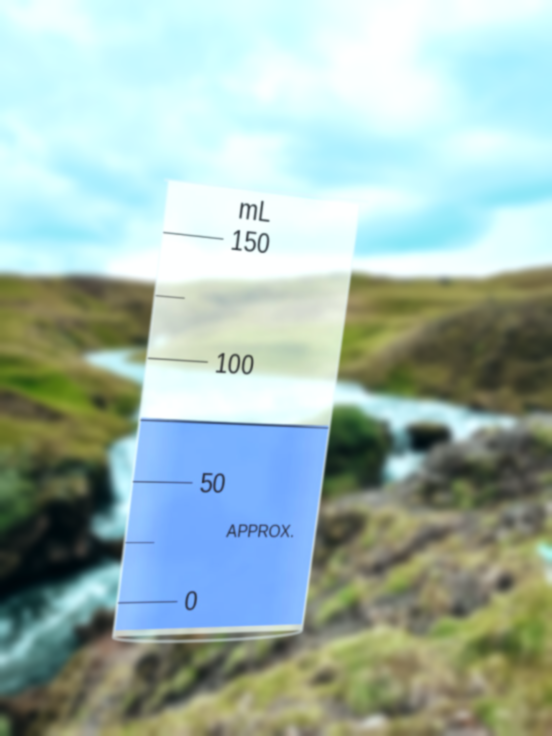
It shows 75 mL
